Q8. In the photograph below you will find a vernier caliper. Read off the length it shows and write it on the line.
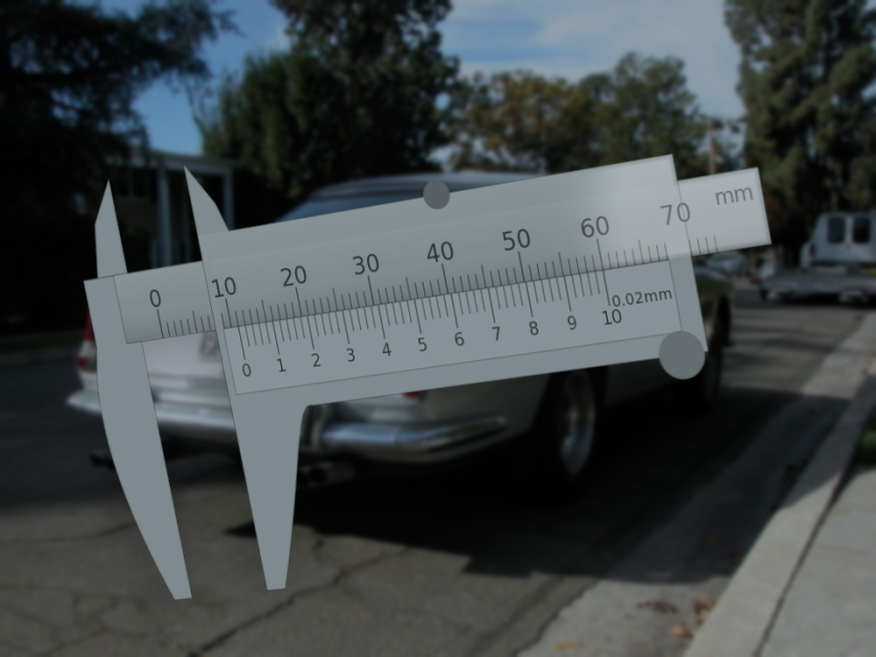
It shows 11.0 mm
